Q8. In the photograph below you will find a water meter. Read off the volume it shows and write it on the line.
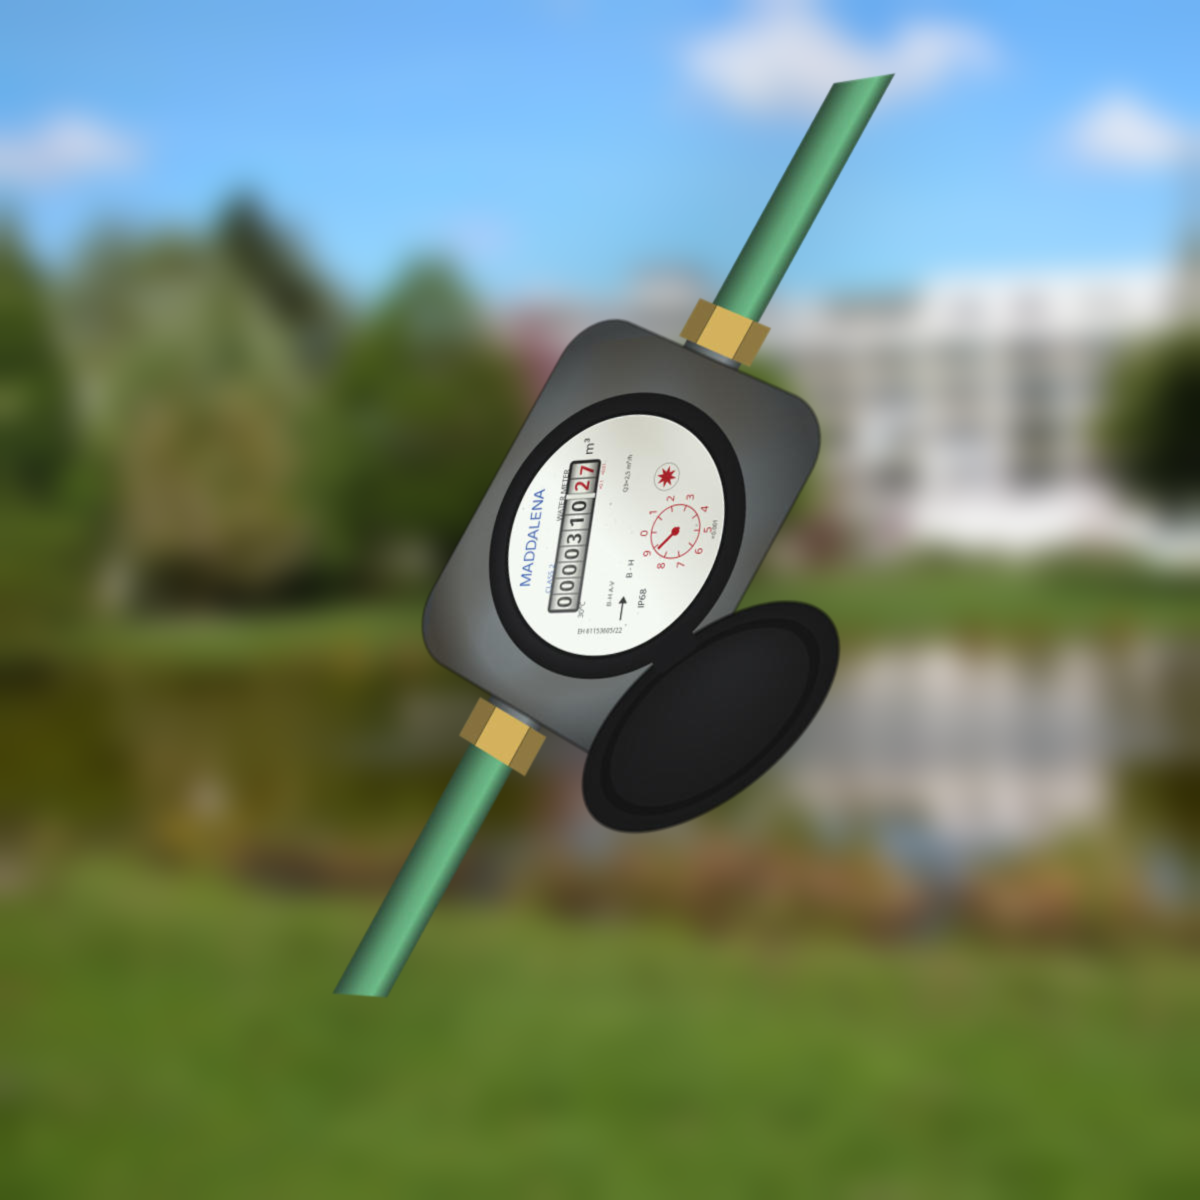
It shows 310.268 m³
